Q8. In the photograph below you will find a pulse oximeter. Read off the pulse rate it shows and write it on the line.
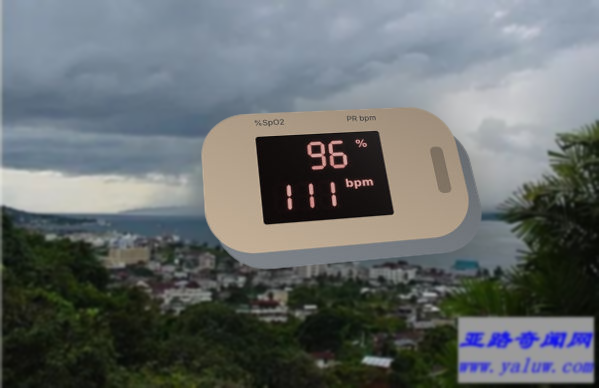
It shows 111 bpm
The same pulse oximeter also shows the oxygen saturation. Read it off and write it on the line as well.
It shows 96 %
